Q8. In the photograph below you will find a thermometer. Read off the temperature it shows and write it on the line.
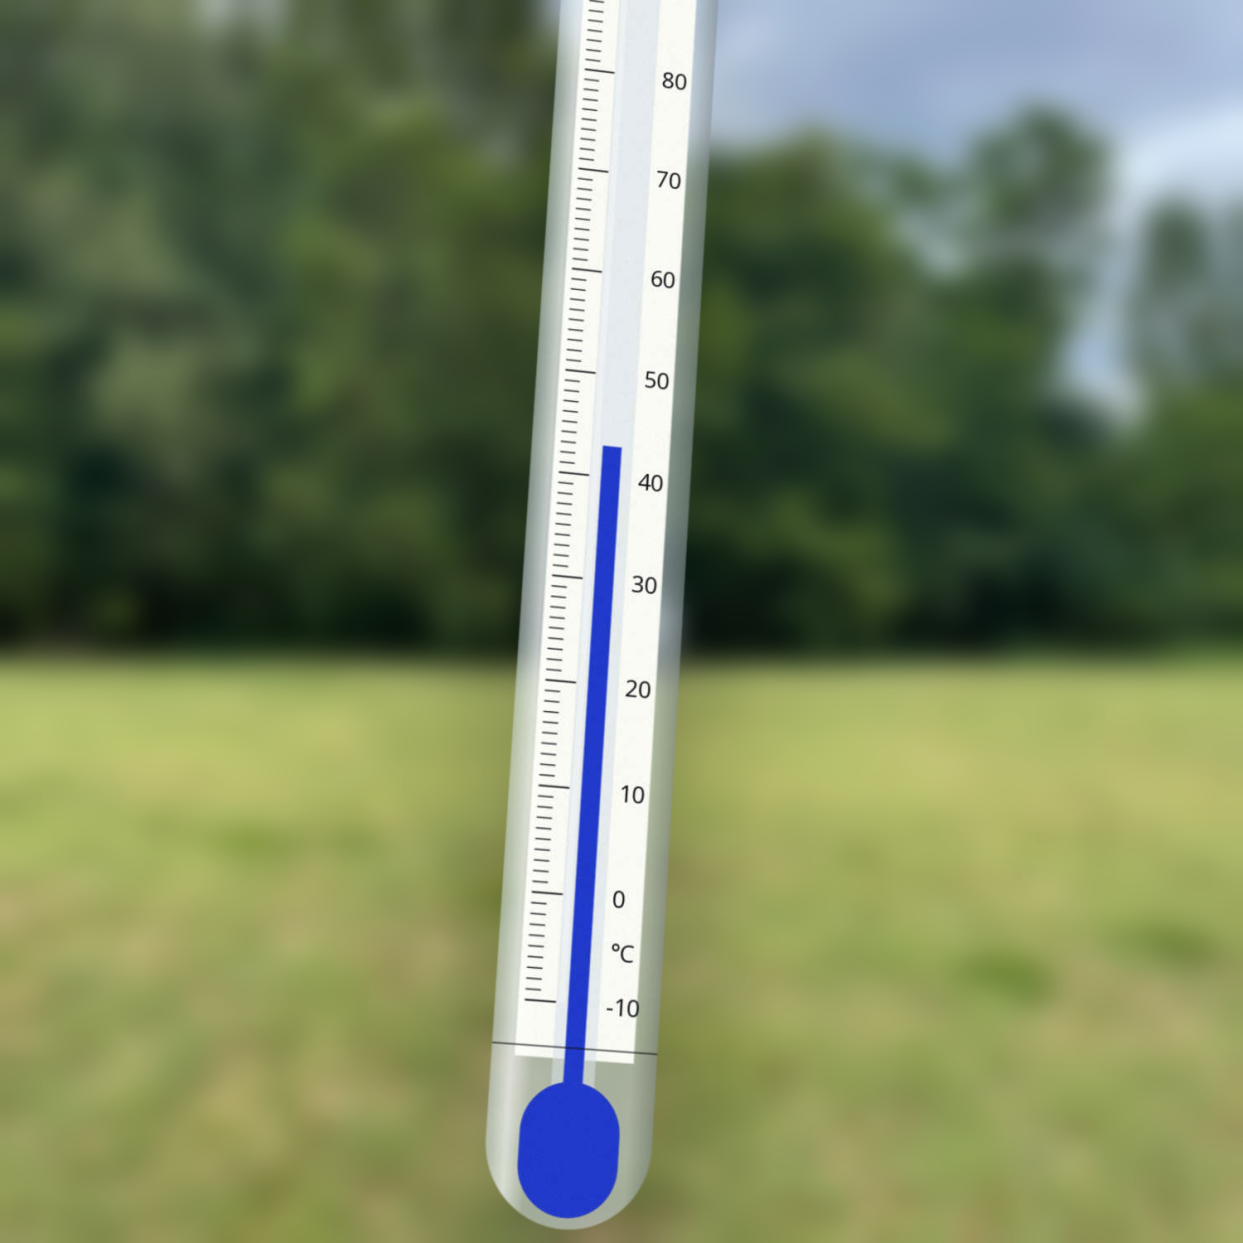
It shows 43 °C
